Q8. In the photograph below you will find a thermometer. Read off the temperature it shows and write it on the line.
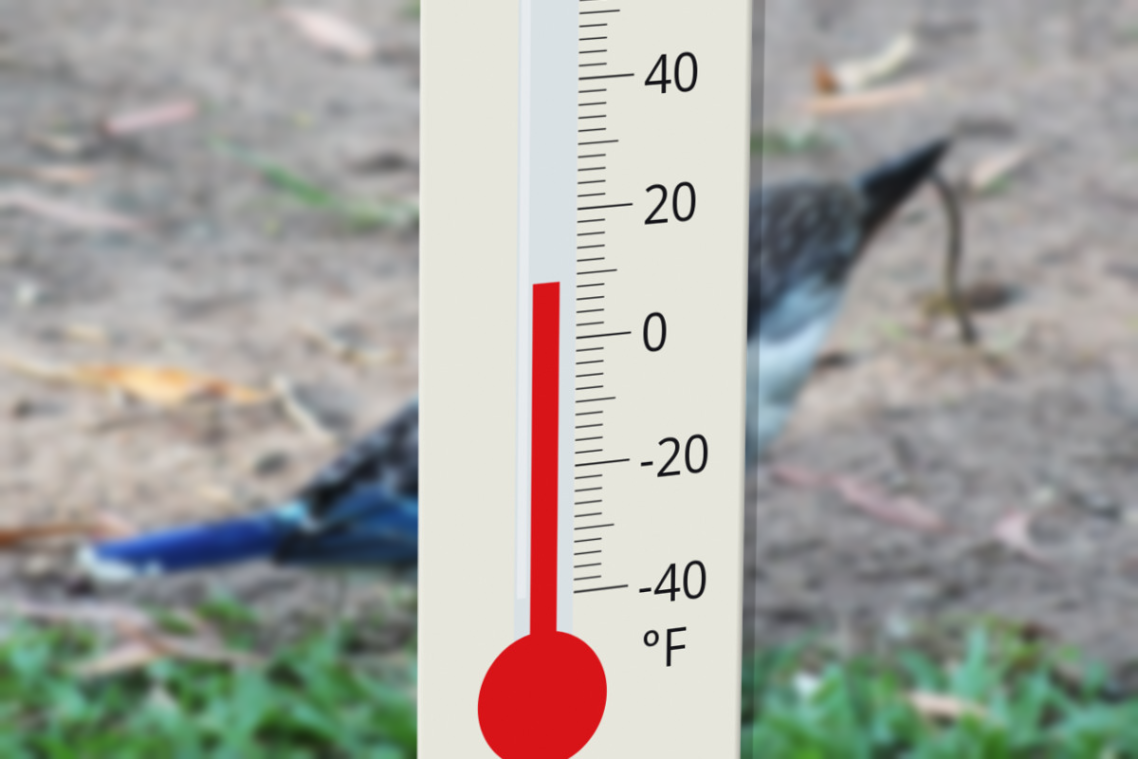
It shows 9 °F
